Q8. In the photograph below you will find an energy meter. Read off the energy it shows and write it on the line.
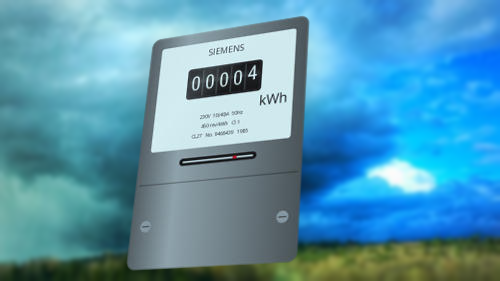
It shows 4 kWh
